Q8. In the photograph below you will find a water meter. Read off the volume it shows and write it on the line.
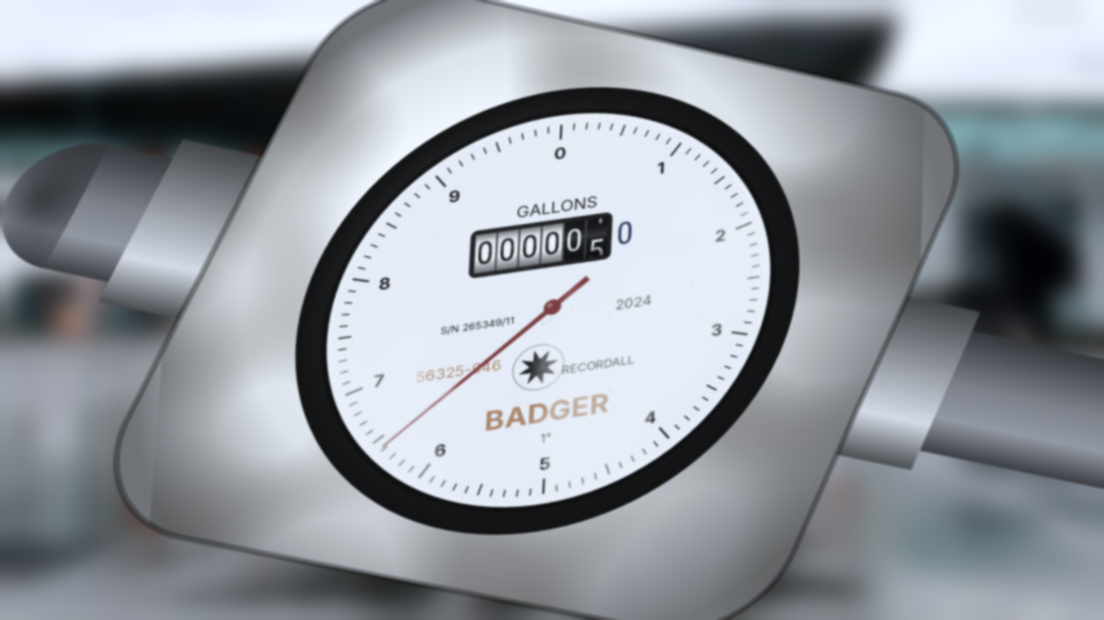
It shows 46.4 gal
